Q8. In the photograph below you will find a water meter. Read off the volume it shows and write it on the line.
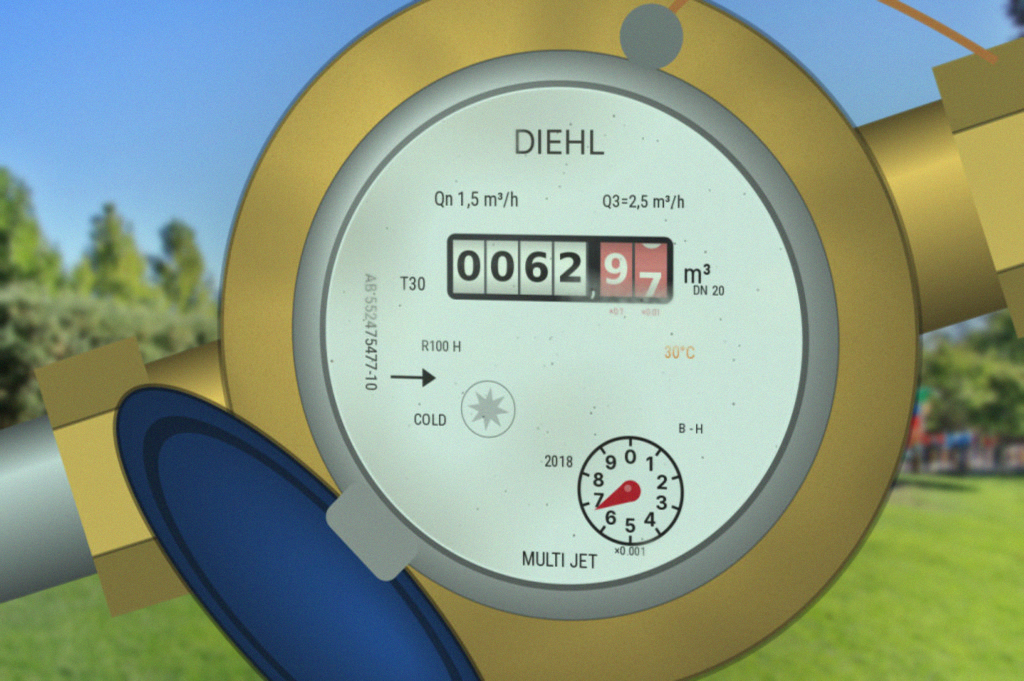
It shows 62.966 m³
